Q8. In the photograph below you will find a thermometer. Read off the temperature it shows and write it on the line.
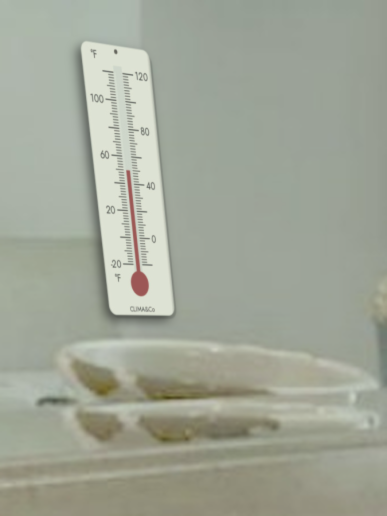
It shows 50 °F
